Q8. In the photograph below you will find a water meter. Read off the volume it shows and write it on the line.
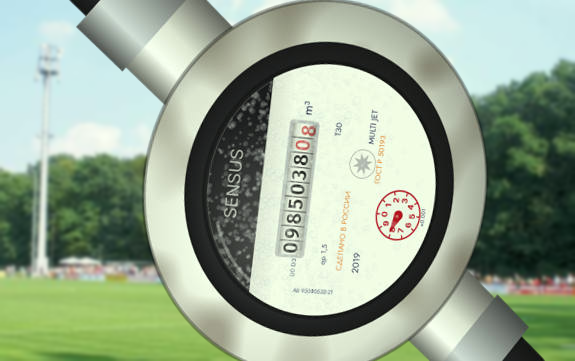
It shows 985038.078 m³
